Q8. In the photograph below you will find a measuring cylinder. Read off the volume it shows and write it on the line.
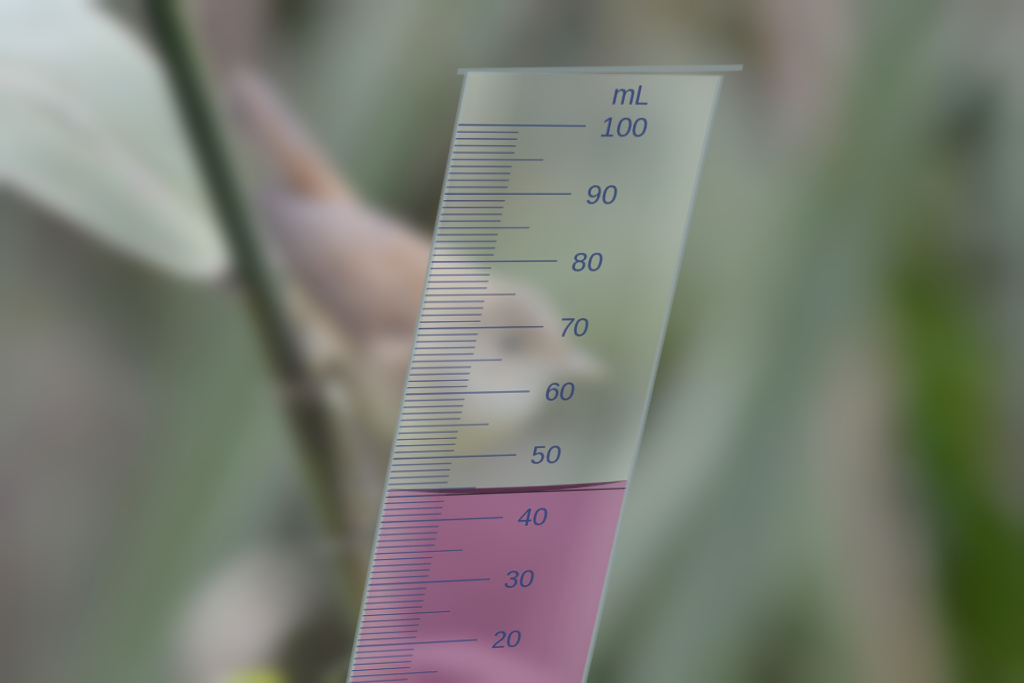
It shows 44 mL
